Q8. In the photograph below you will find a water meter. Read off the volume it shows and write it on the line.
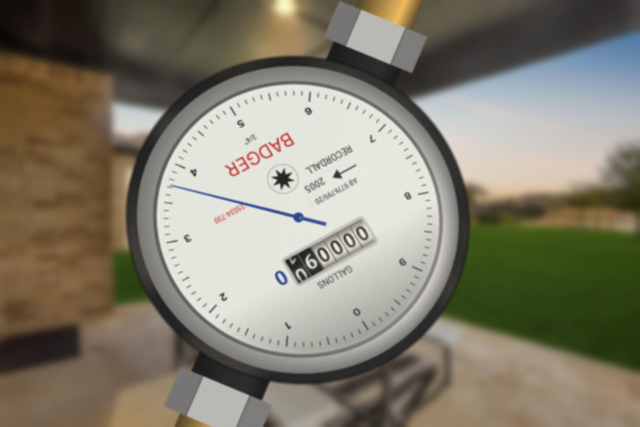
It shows 903.7 gal
